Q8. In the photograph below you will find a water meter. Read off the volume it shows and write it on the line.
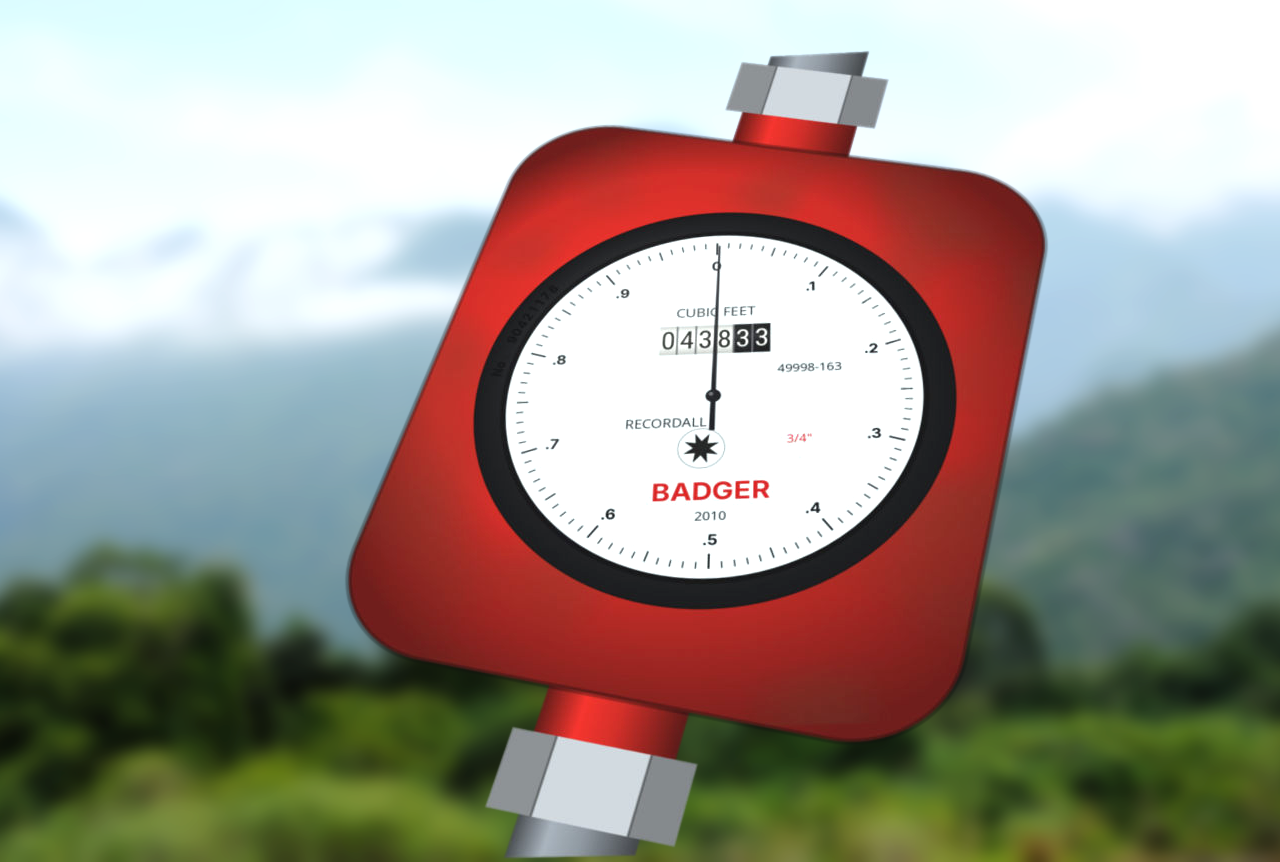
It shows 43833.00 ft³
